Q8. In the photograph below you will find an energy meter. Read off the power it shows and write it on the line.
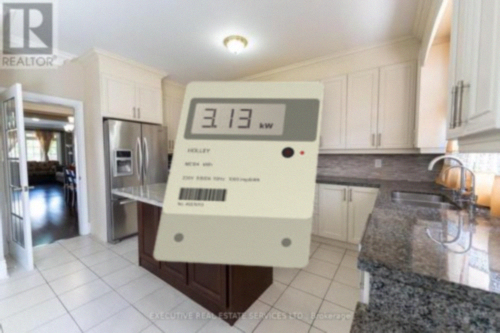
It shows 3.13 kW
